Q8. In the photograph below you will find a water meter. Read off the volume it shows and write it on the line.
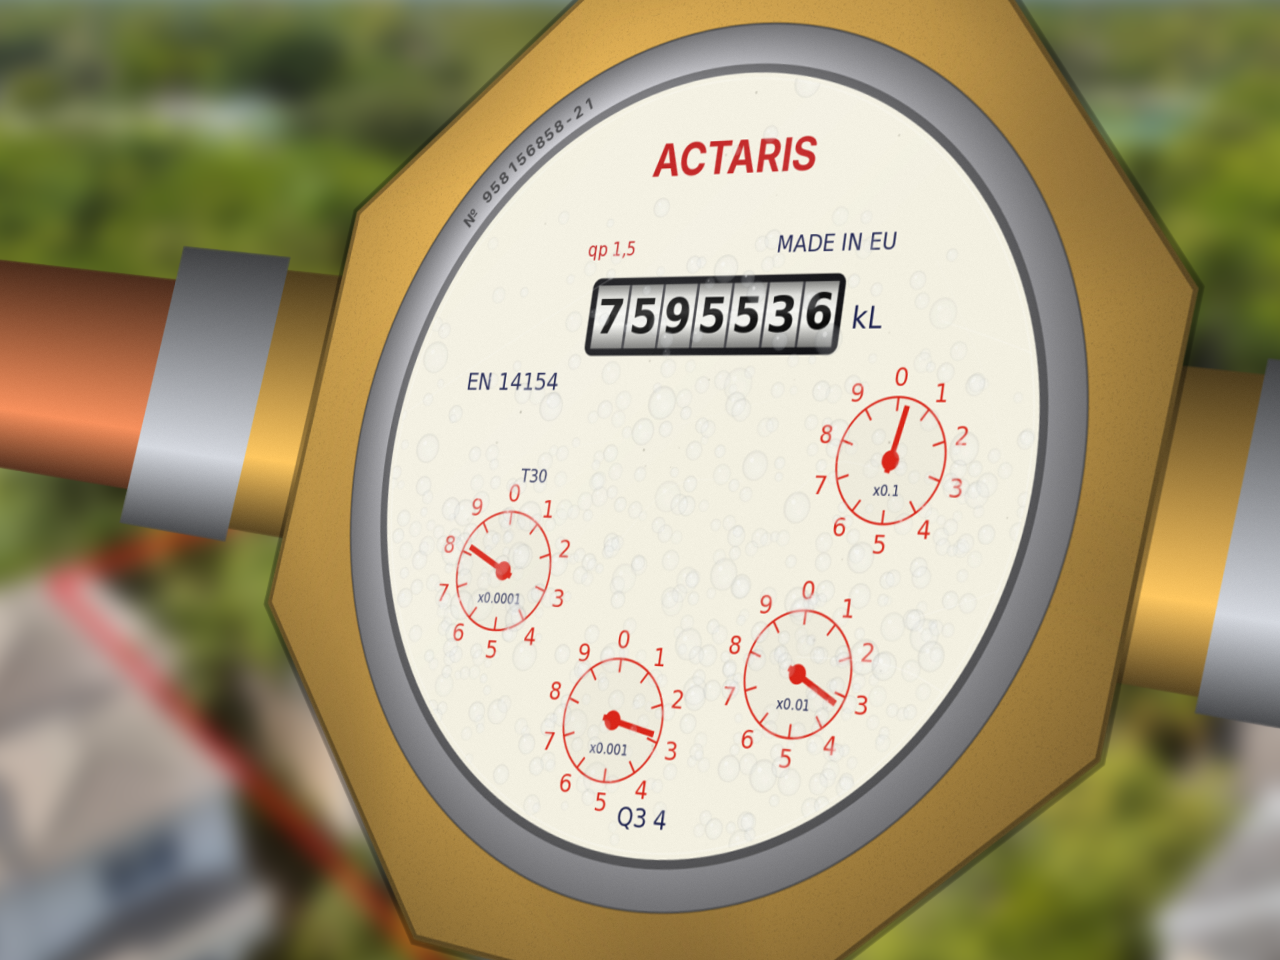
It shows 7595536.0328 kL
